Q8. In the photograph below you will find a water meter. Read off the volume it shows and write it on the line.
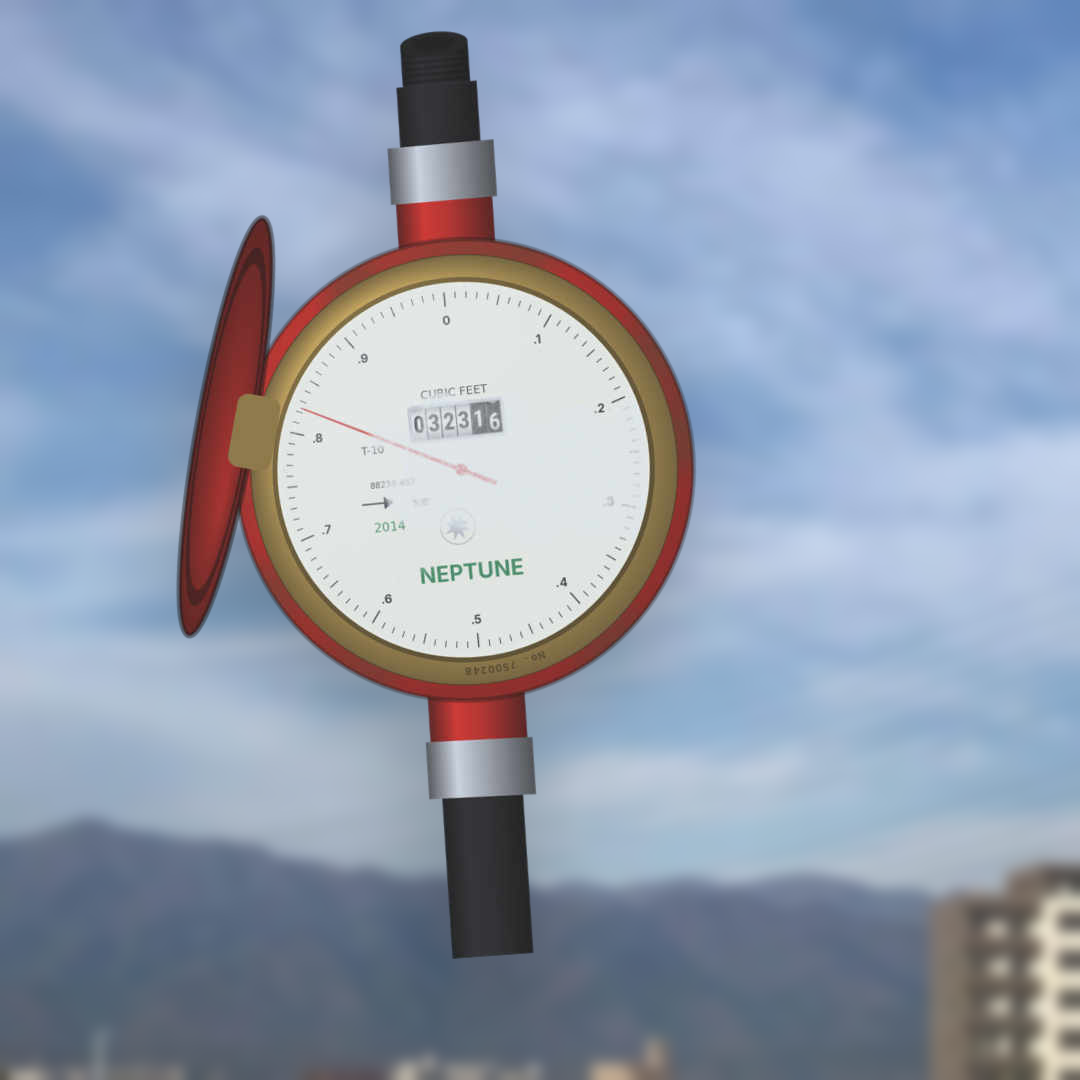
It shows 32315.82 ft³
